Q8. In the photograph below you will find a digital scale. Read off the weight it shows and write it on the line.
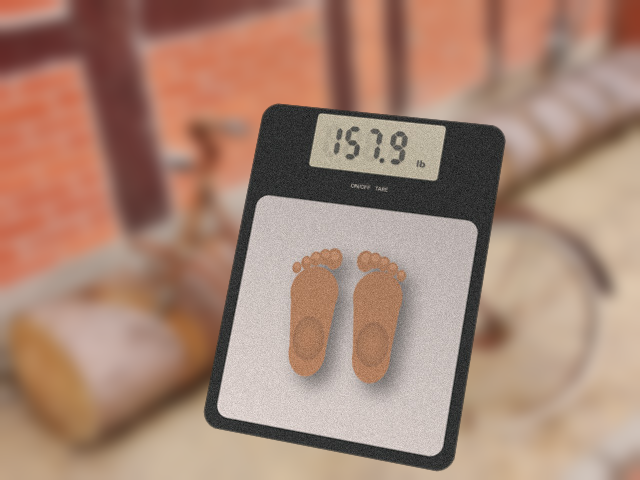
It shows 157.9 lb
